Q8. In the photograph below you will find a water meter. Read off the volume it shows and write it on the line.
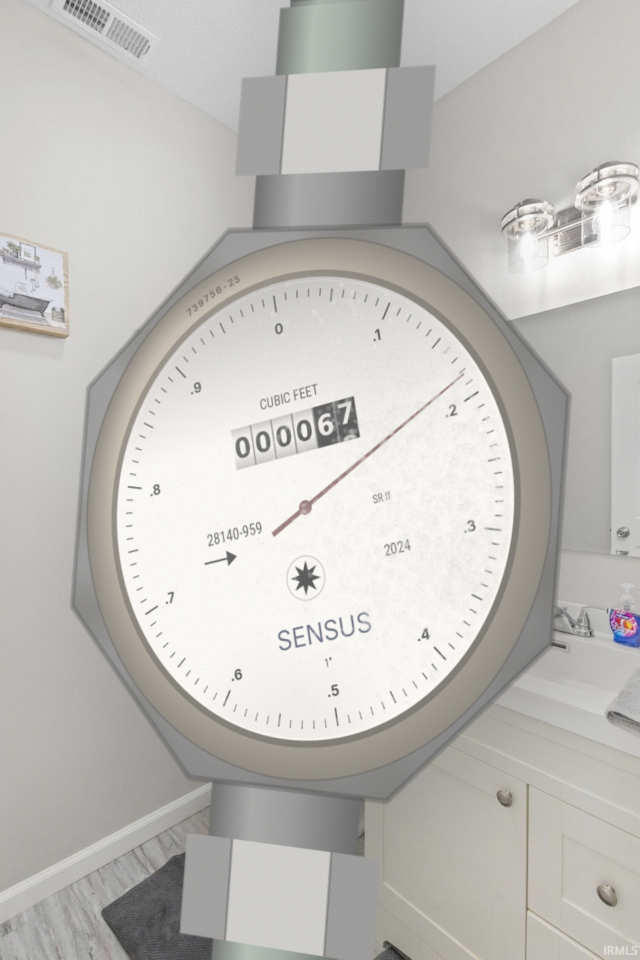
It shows 67.18 ft³
